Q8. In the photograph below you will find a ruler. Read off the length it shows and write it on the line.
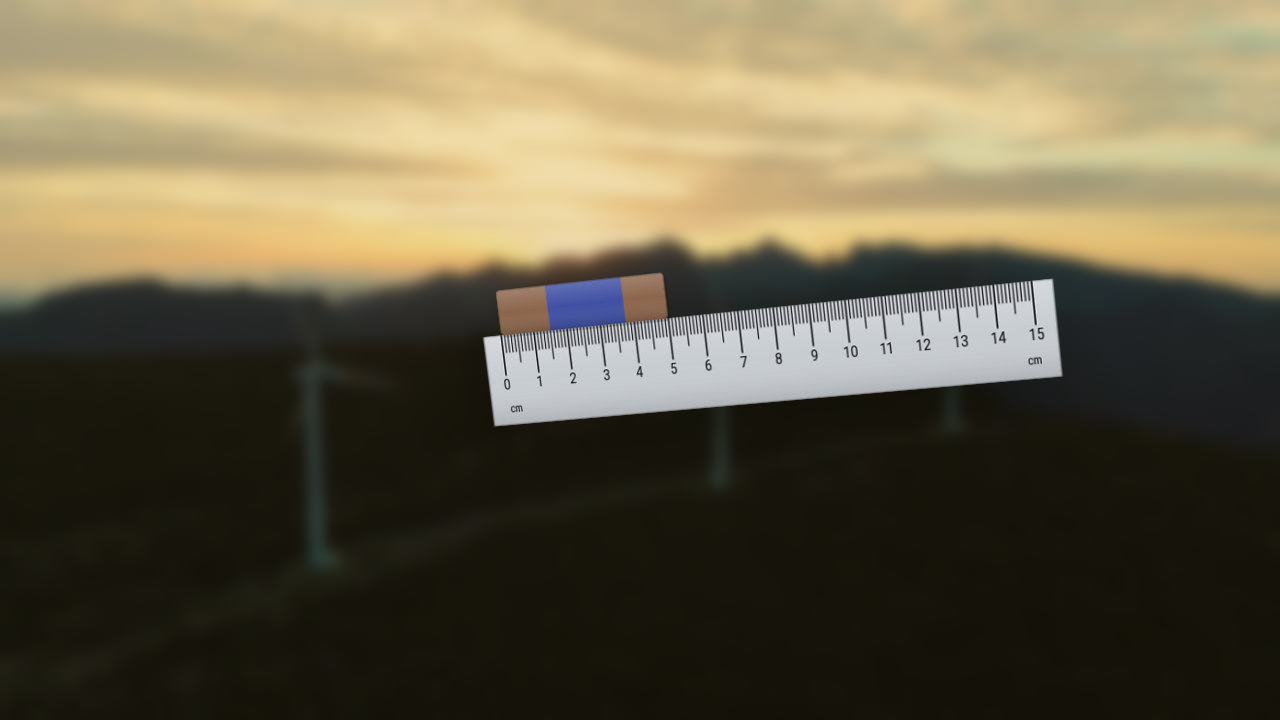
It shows 5 cm
